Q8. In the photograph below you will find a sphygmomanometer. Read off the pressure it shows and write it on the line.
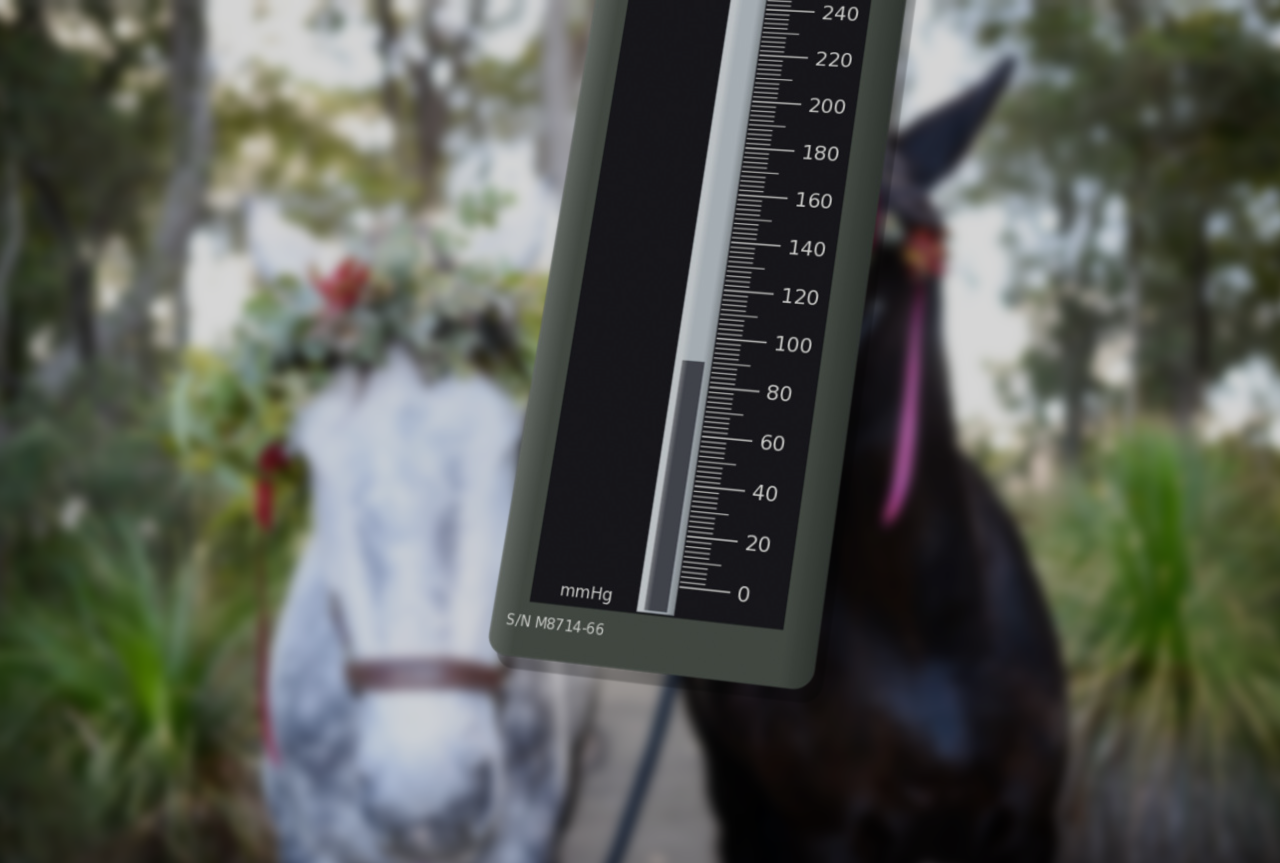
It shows 90 mmHg
